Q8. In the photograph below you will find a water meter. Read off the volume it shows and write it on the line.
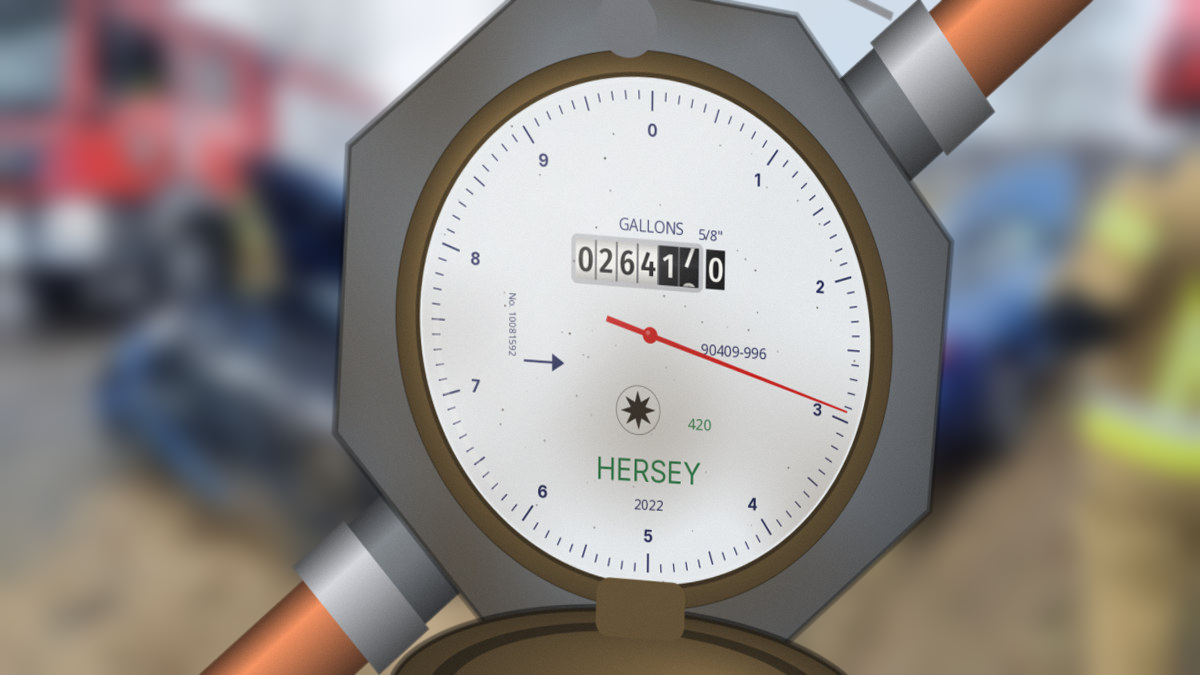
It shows 264172.9 gal
